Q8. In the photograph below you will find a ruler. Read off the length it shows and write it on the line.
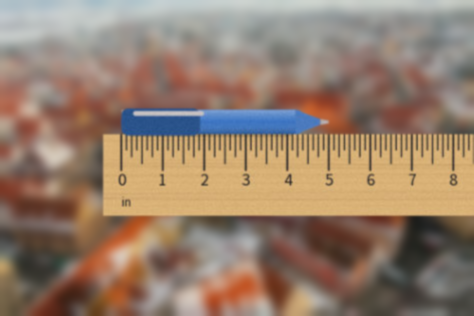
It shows 5 in
